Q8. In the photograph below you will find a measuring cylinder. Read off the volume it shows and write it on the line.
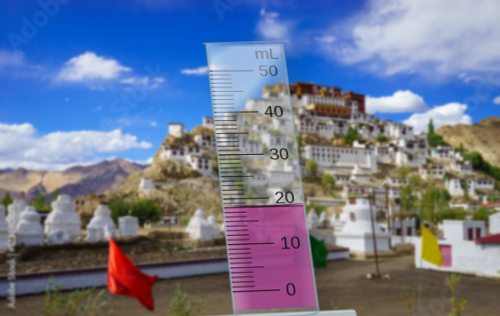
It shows 18 mL
